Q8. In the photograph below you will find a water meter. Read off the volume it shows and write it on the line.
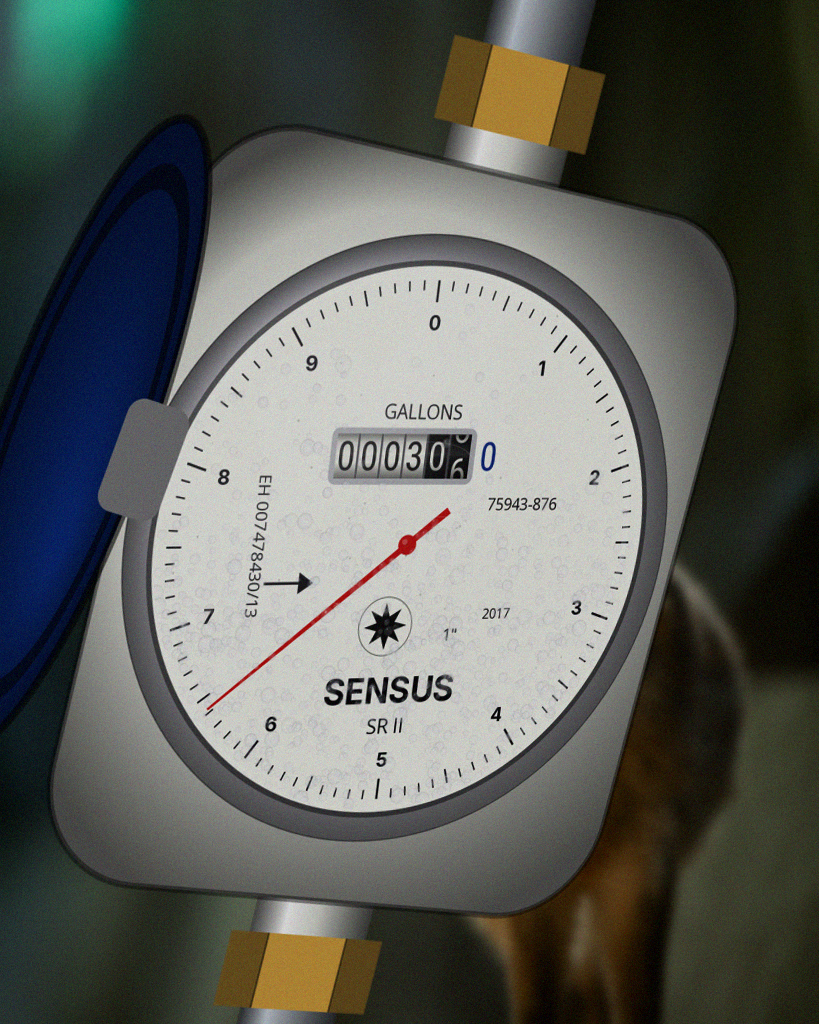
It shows 3056.4 gal
